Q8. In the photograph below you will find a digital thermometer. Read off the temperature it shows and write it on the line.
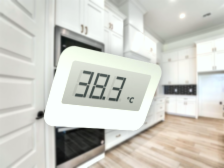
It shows 38.3 °C
